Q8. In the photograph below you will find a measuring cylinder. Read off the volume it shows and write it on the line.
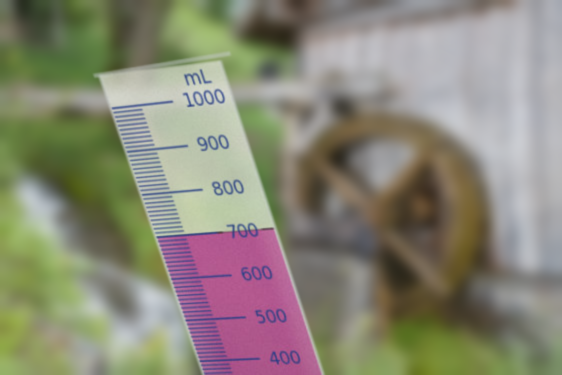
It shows 700 mL
